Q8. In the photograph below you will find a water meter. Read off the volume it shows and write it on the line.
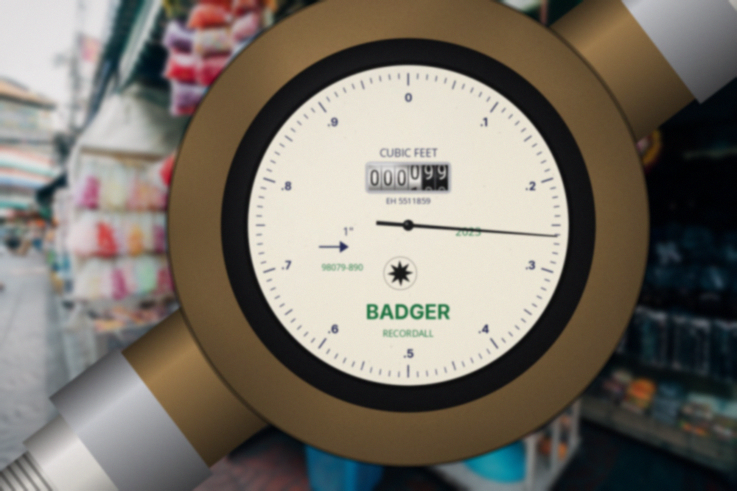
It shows 99.26 ft³
